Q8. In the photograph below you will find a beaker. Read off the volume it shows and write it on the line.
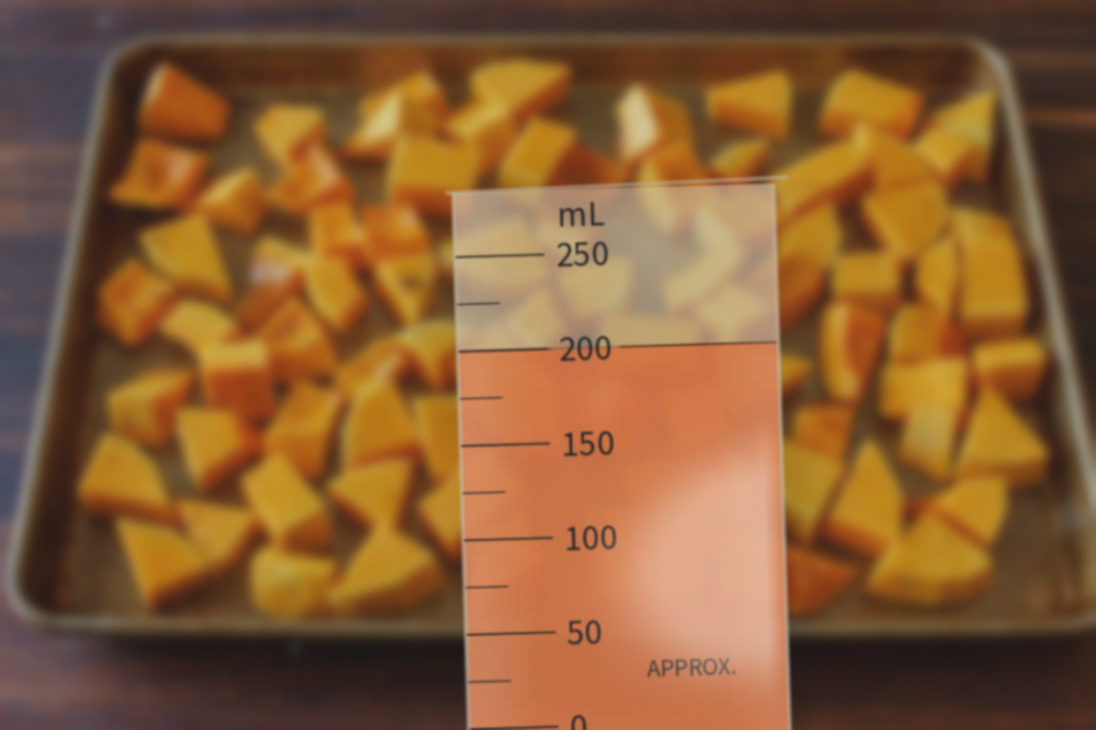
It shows 200 mL
